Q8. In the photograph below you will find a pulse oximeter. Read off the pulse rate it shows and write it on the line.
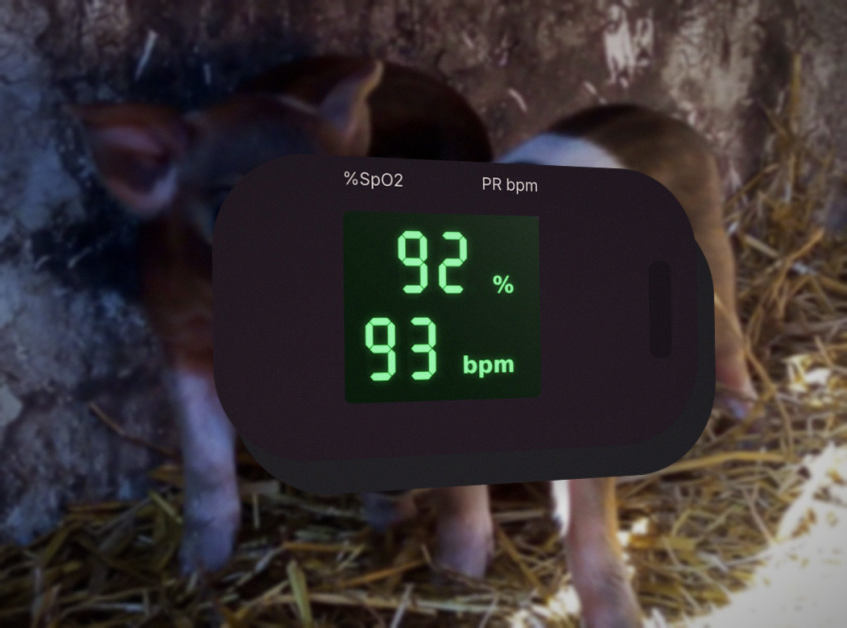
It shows 93 bpm
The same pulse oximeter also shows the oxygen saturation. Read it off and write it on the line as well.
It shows 92 %
